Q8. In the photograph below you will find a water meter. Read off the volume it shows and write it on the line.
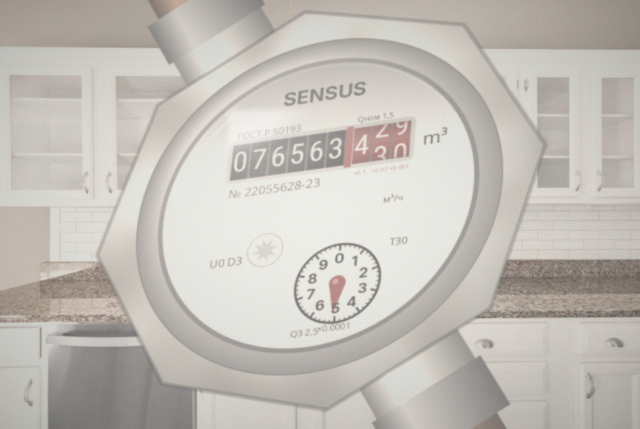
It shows 76563.4295 m³
